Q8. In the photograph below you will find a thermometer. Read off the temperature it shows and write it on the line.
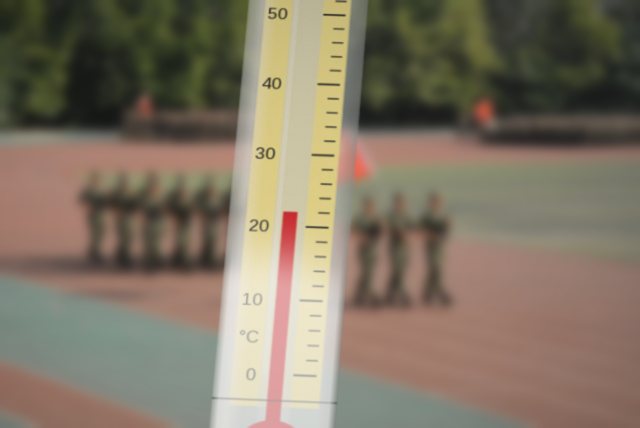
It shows 22 °C
